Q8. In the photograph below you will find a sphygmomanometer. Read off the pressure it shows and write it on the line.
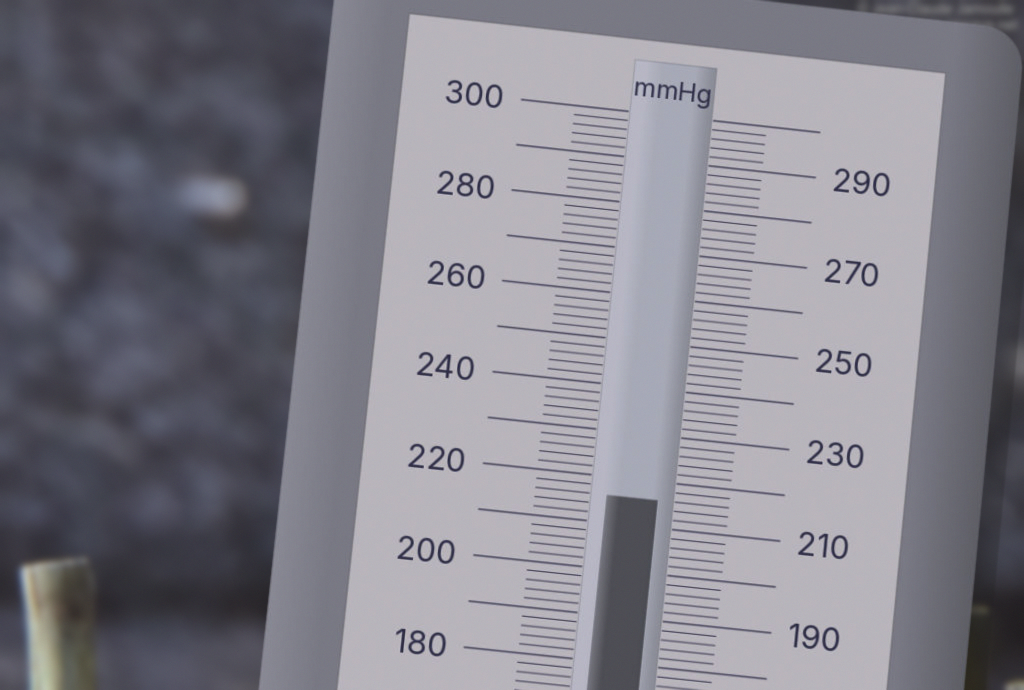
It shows 216 mmHg
